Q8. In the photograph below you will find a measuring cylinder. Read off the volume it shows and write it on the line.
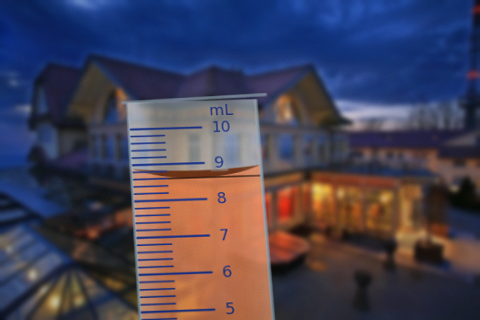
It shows 8.6 mL
